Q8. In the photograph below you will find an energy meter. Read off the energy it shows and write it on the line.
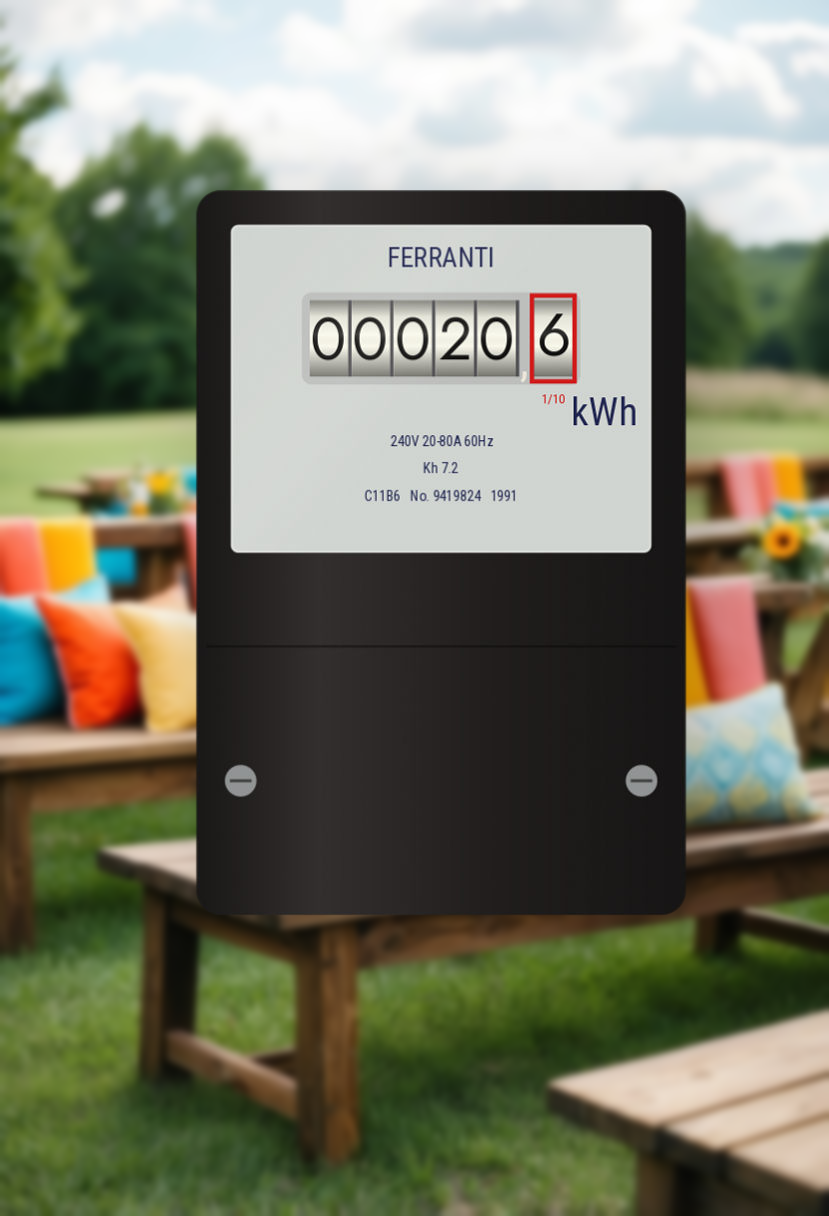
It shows 20.6 kWh
